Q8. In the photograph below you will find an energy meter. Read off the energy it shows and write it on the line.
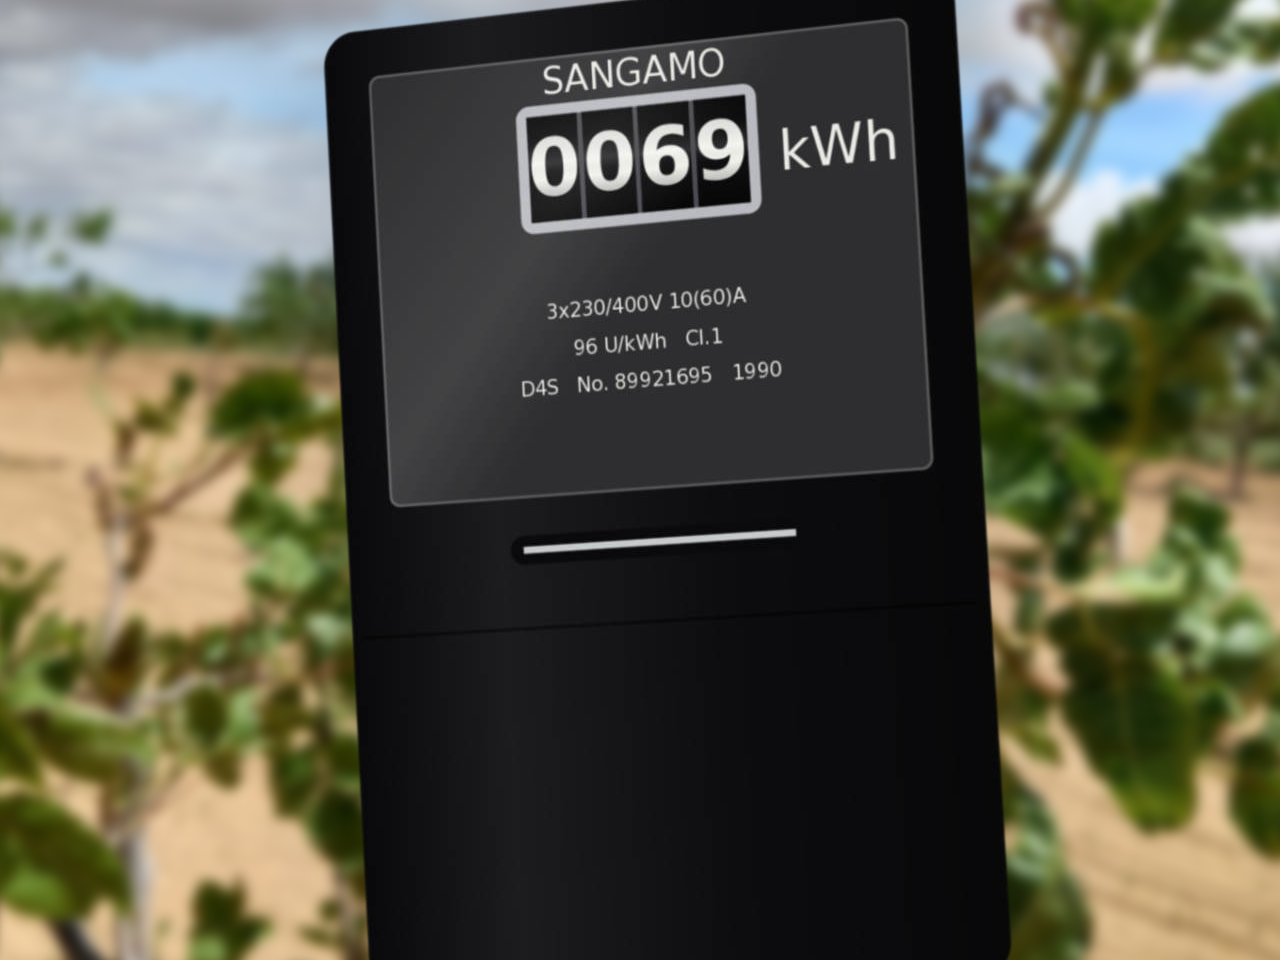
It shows 69 kWh
